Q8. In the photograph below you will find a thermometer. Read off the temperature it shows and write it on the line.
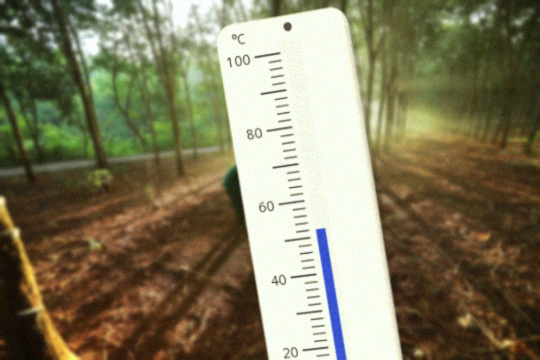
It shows 52 °C
